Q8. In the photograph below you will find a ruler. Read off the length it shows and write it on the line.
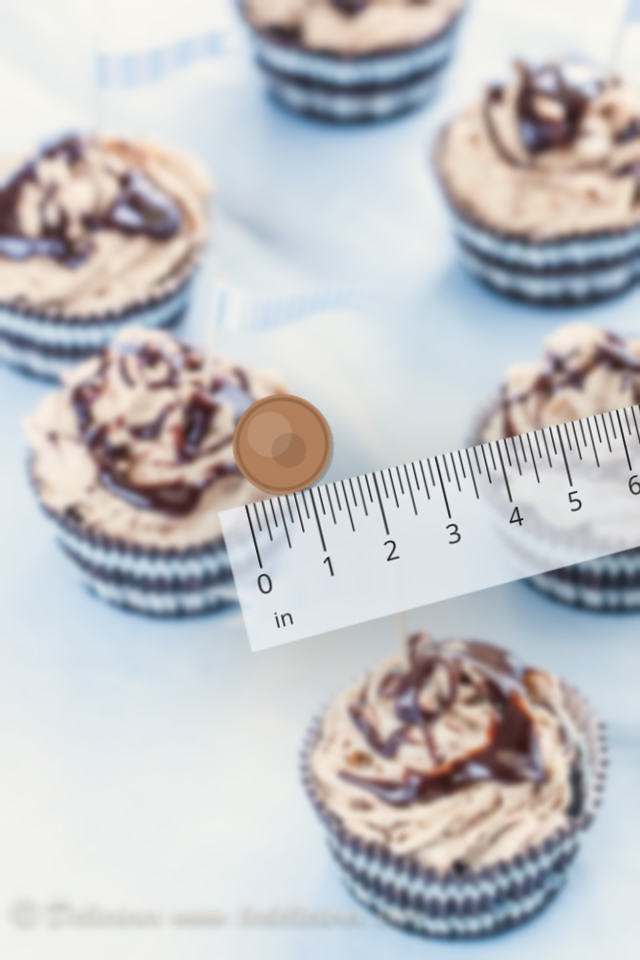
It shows 1.5 in
